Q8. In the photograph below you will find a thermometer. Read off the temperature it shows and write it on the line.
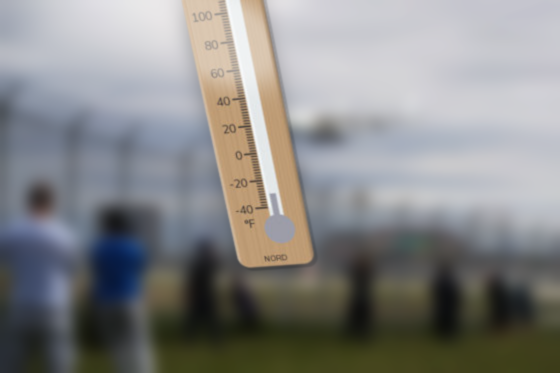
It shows -30 °F
